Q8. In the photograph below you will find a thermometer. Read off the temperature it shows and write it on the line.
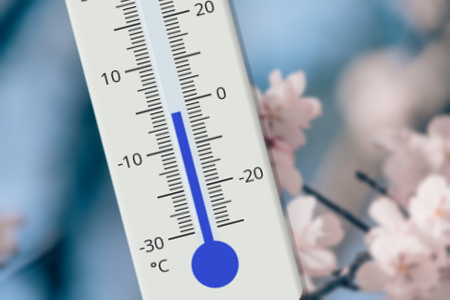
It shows -2 °C
